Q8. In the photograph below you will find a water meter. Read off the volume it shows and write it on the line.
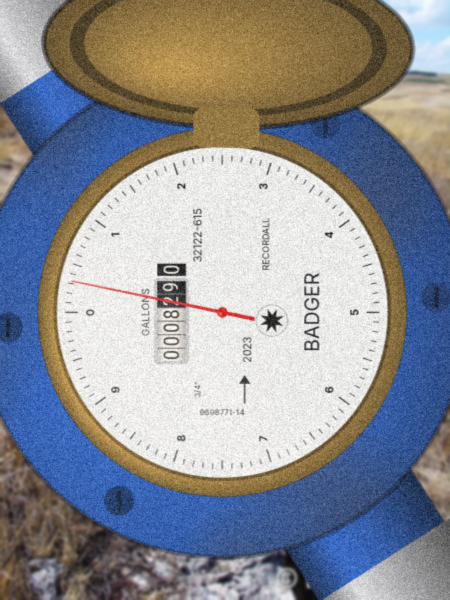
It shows 8290.3 gal
